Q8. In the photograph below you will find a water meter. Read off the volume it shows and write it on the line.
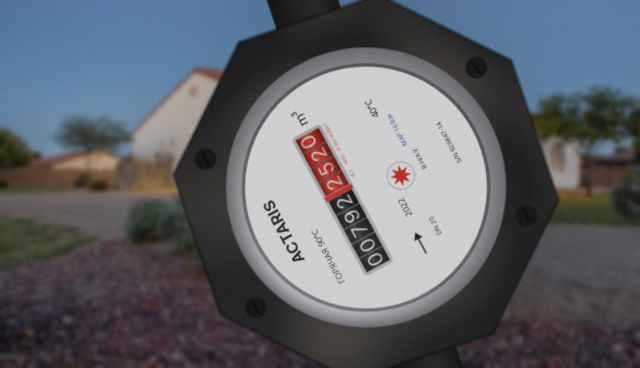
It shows 792.2520 m³
